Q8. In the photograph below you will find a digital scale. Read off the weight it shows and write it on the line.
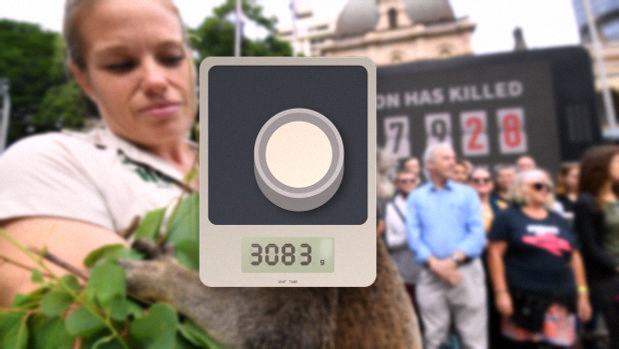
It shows 3083 g
